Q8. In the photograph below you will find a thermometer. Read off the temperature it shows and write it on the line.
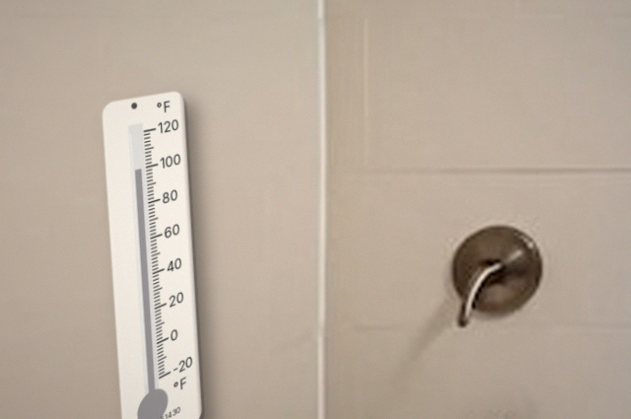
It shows 100 °F
